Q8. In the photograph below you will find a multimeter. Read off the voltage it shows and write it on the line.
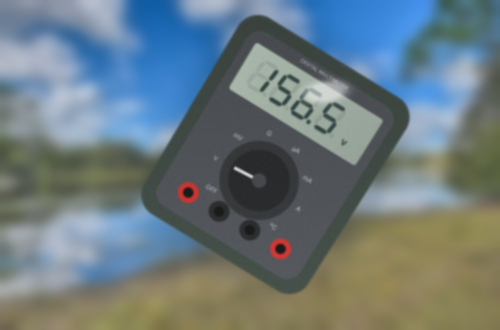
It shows 156.5 V
